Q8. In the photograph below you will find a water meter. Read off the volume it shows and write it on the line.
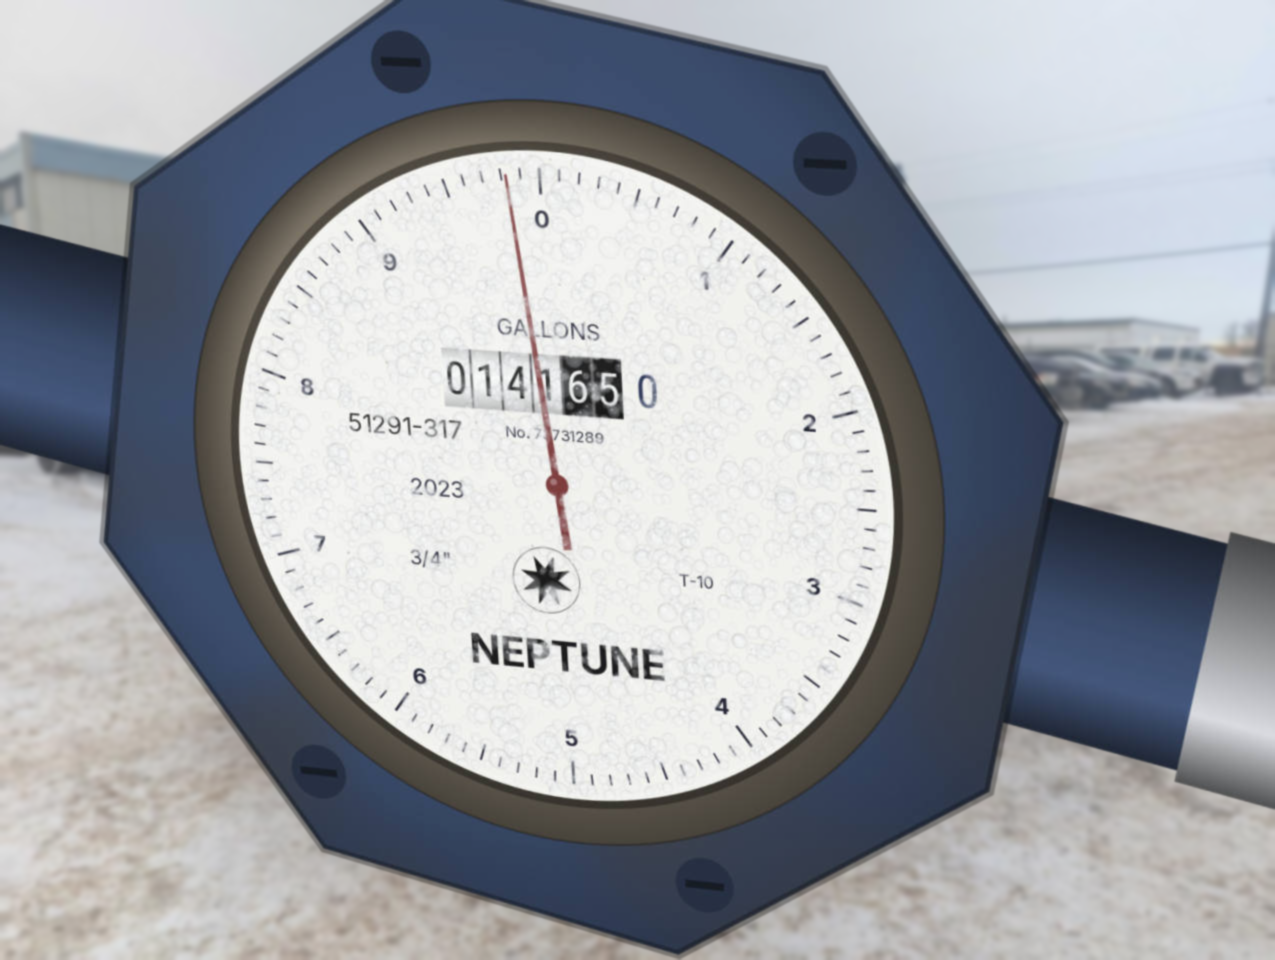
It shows 141649.8 gal
